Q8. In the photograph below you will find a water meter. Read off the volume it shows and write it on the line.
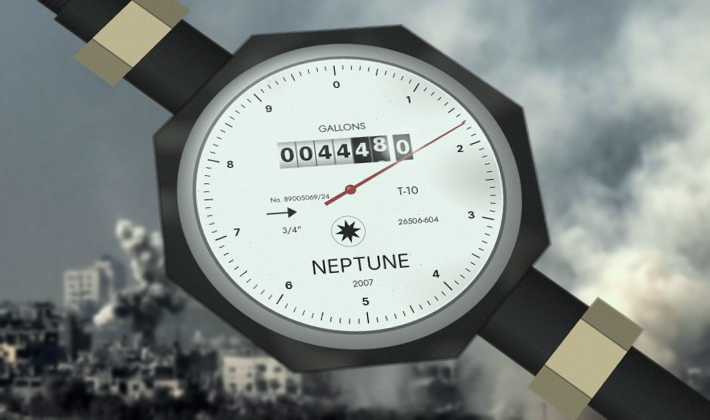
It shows 44481.7 gal
